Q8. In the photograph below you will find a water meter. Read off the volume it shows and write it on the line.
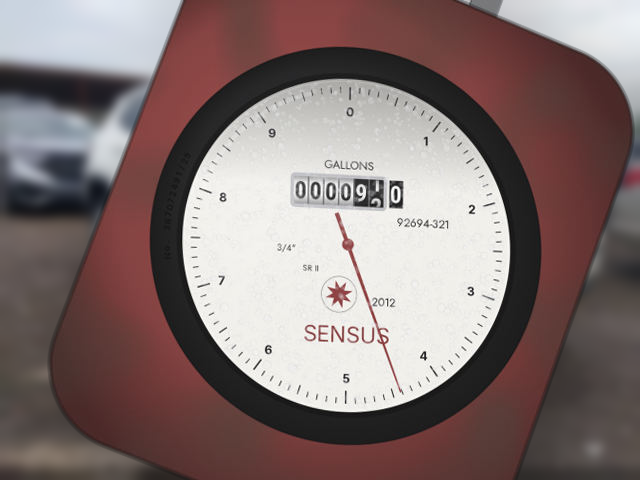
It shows 914.4 gal
